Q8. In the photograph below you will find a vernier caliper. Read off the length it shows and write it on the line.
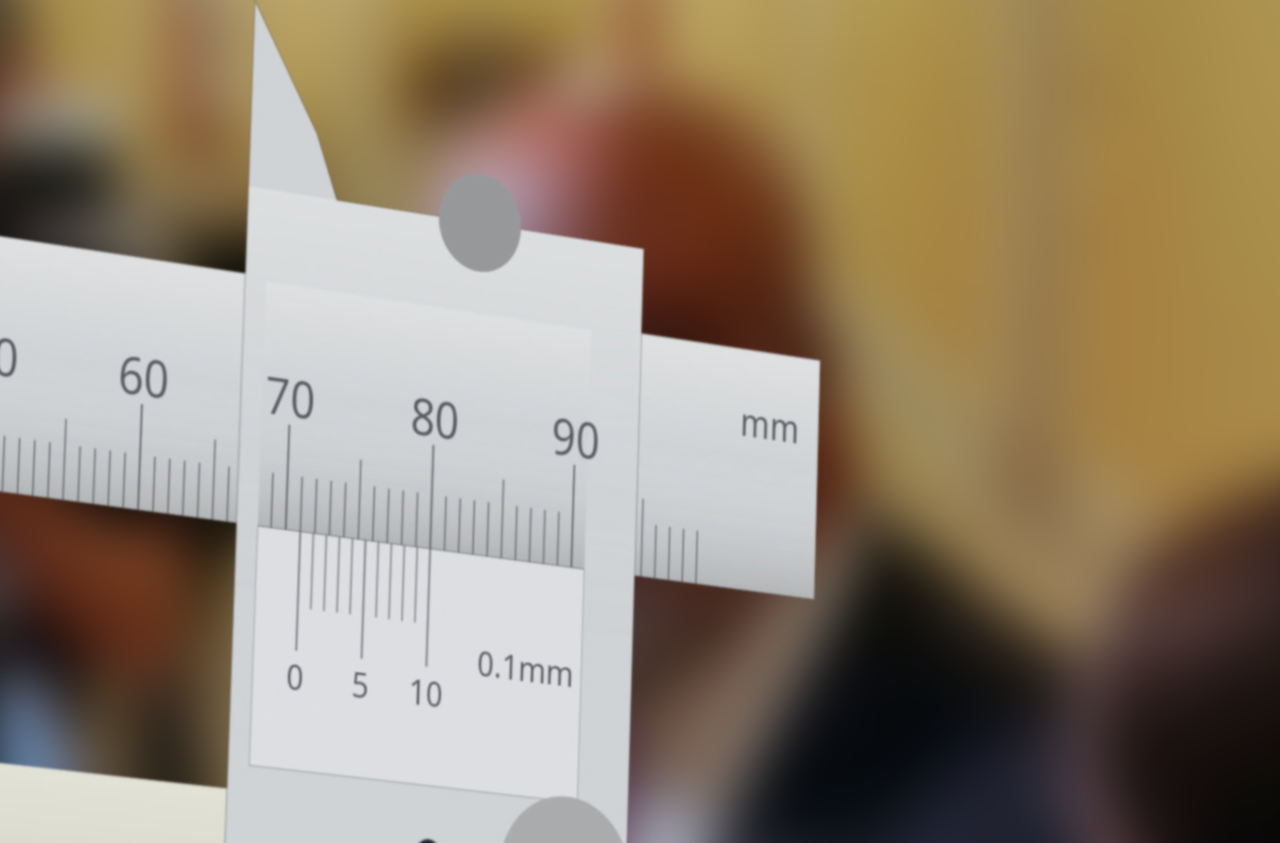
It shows 71.0 mm
